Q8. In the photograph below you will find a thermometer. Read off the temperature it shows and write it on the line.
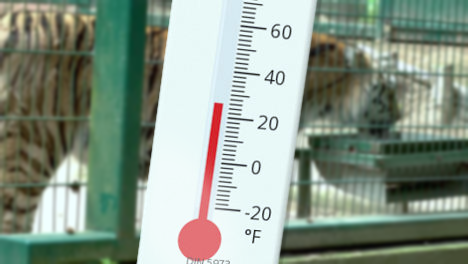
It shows 26 °F
